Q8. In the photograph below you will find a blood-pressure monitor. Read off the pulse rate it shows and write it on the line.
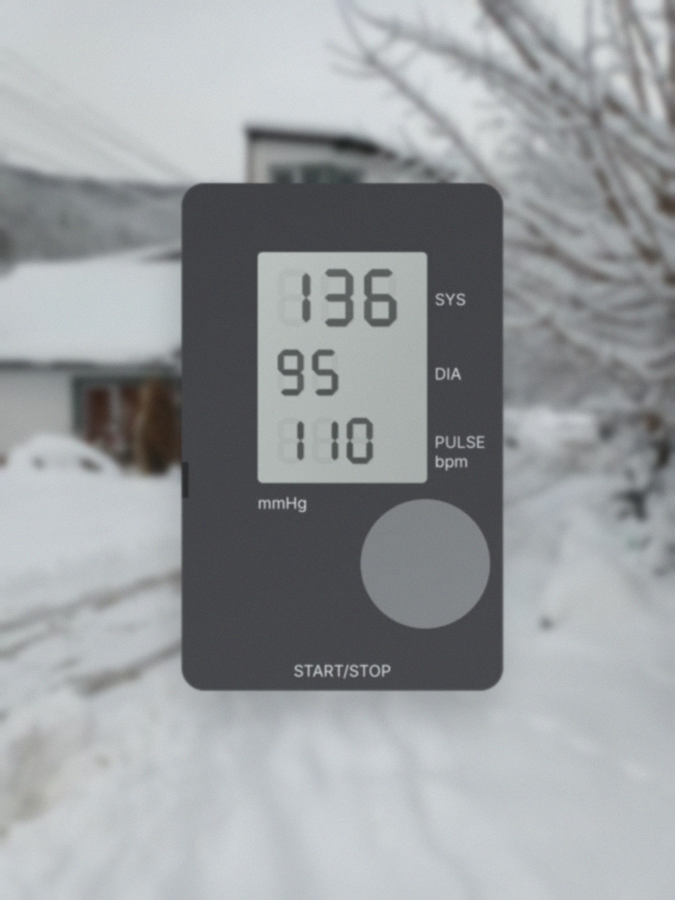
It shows 110 bpm
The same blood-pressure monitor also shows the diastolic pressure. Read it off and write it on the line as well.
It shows 95 mmHg
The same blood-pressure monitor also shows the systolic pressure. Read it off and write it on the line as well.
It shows 136 mmHg
